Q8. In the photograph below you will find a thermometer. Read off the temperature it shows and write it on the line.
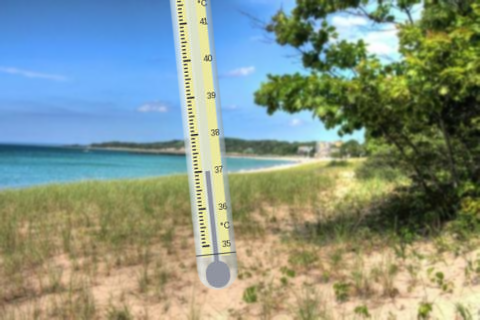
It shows 37 °C
